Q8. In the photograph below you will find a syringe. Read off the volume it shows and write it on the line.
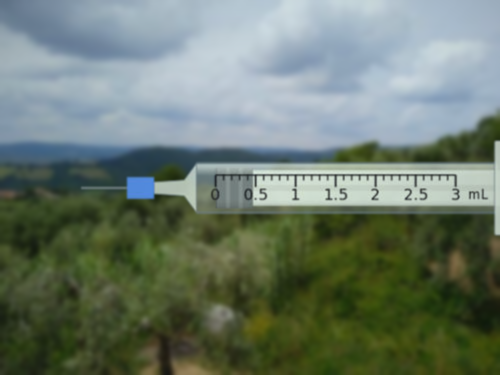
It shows 0 mL
